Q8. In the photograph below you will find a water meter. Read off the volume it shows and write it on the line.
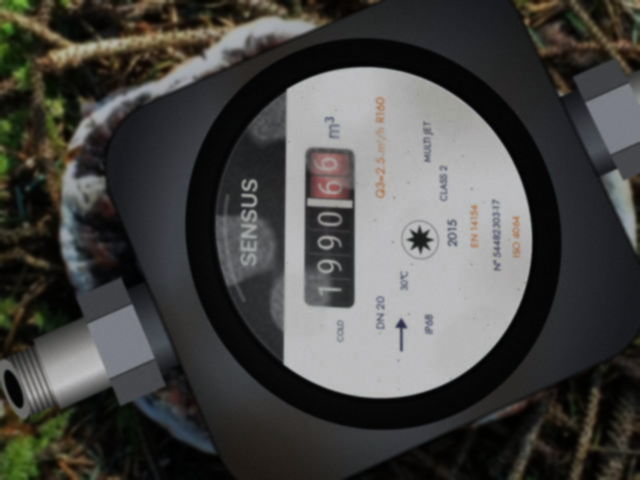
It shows 1990.66 m³
